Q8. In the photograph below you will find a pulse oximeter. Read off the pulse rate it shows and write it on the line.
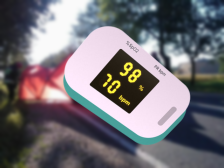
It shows 70 bpm
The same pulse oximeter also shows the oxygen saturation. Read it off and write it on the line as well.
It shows 98 %
